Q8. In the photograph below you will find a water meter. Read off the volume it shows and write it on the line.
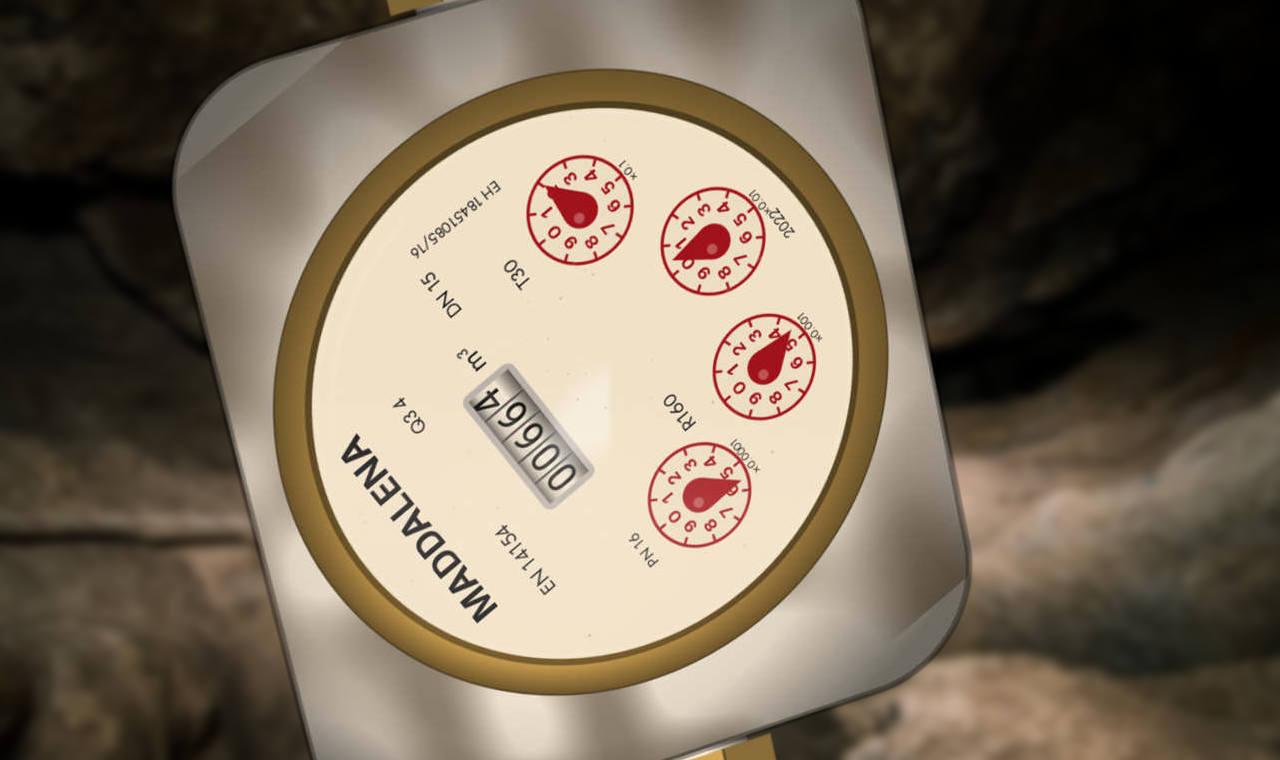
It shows 664.2045 m³
